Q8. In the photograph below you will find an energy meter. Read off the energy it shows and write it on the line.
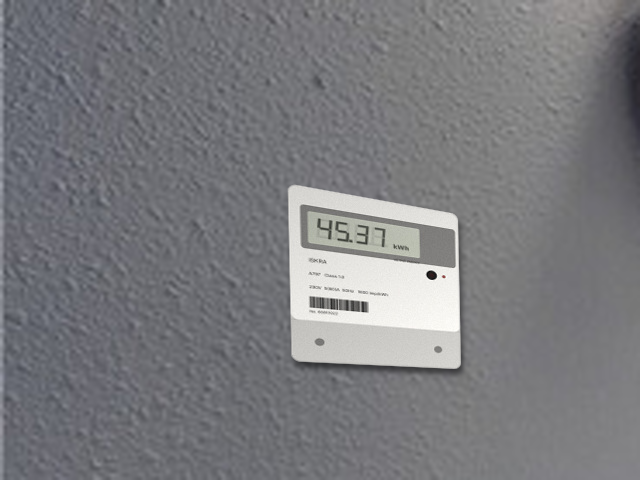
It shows 45.37 kWh
